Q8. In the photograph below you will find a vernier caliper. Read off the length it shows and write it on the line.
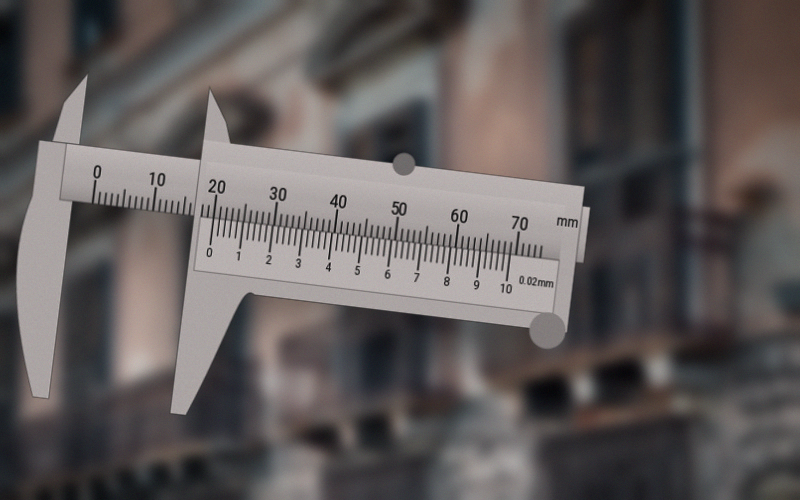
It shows 20.0 mm
